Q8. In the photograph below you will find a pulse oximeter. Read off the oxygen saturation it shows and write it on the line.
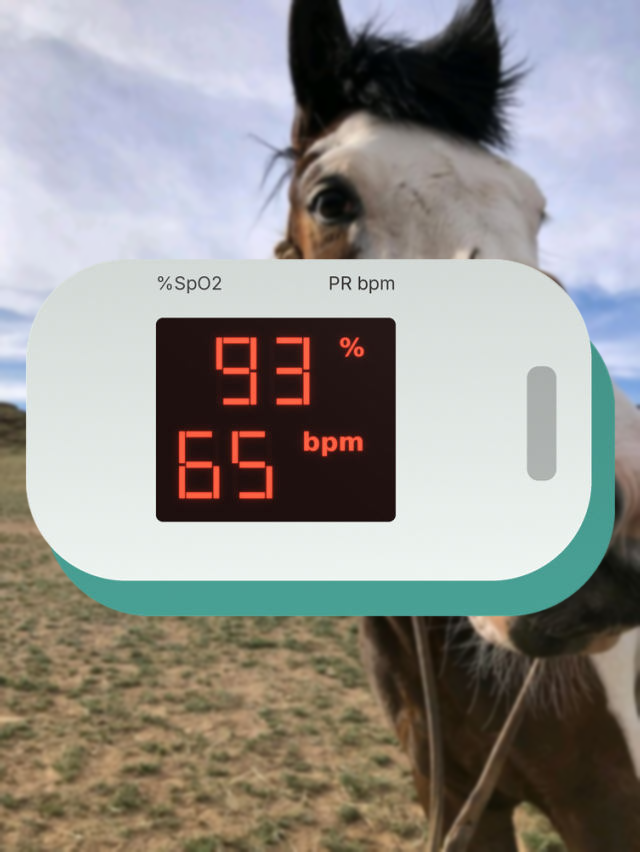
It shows 93 %
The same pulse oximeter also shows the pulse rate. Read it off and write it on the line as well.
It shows 65 bpm
